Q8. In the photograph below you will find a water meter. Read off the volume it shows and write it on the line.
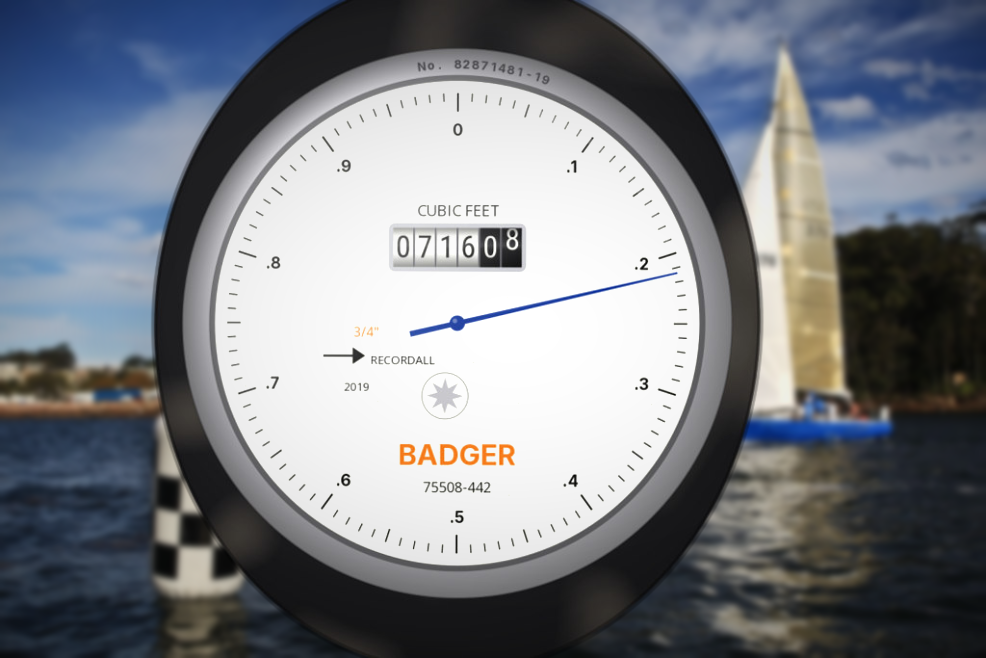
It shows 71608.21 ft³
